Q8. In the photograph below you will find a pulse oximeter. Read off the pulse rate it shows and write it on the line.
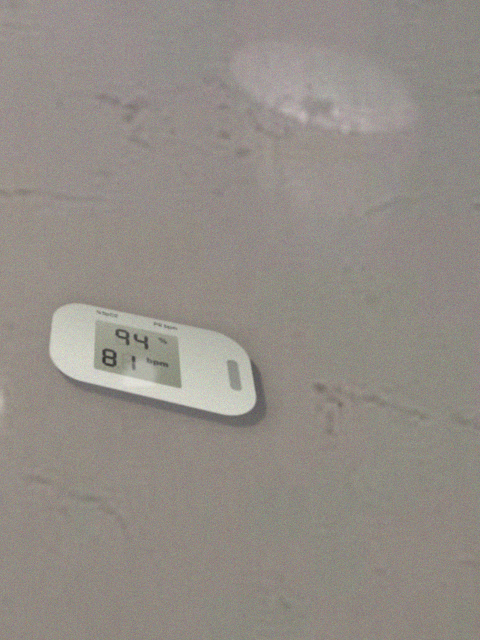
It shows 81 bpm
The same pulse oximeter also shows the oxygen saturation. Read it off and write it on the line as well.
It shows 94 %
